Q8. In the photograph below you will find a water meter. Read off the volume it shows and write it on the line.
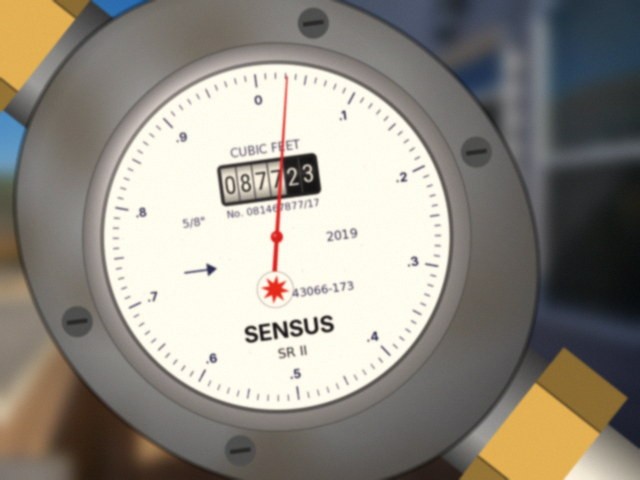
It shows 87723.03 ft³
